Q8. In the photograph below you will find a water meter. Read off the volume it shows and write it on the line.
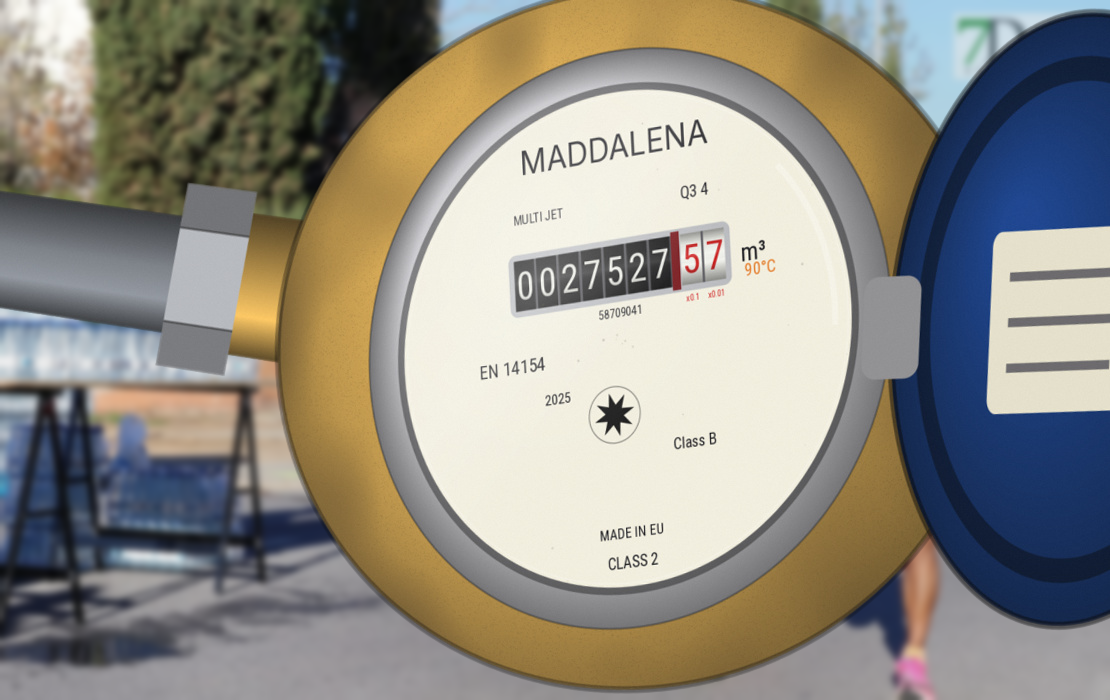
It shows 27527.57 m³
